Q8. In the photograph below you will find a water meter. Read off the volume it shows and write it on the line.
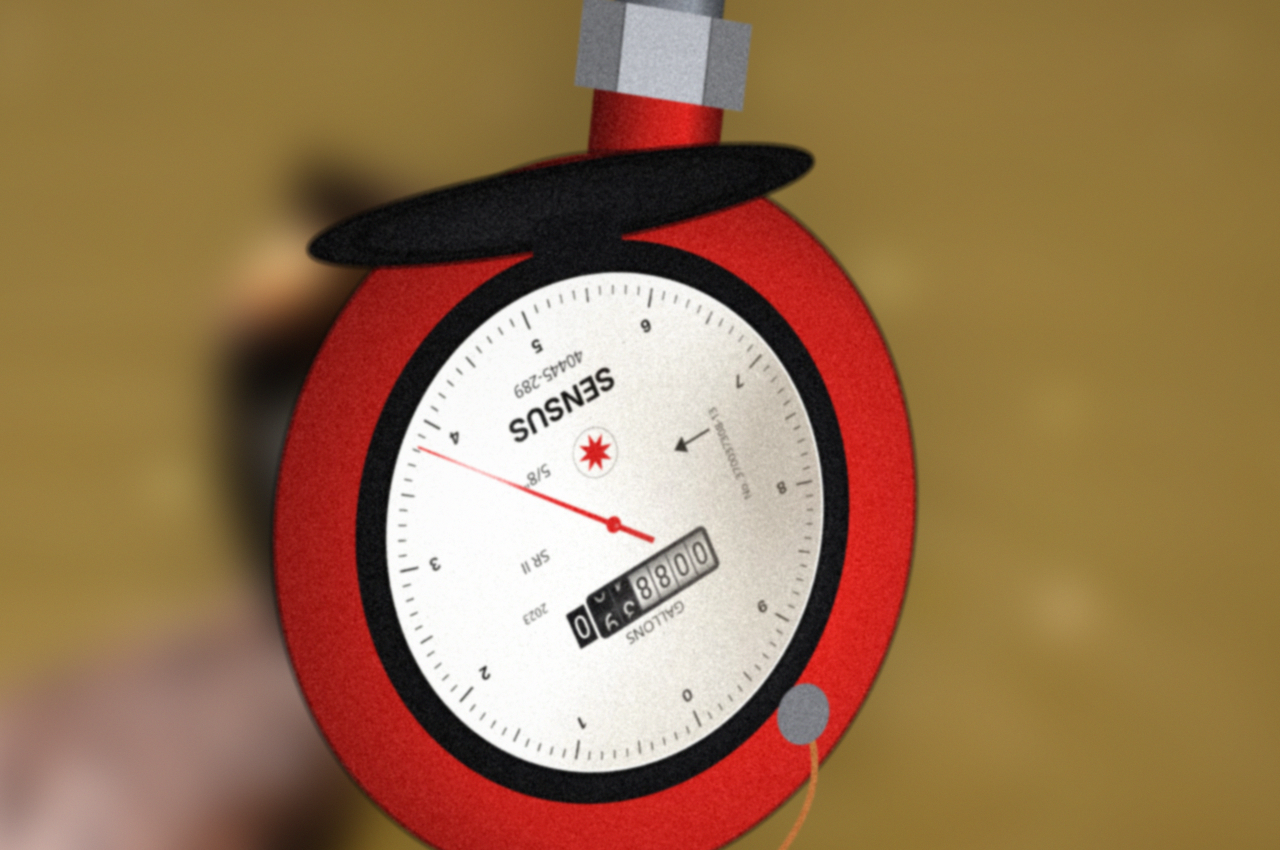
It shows 88393.8 gal
